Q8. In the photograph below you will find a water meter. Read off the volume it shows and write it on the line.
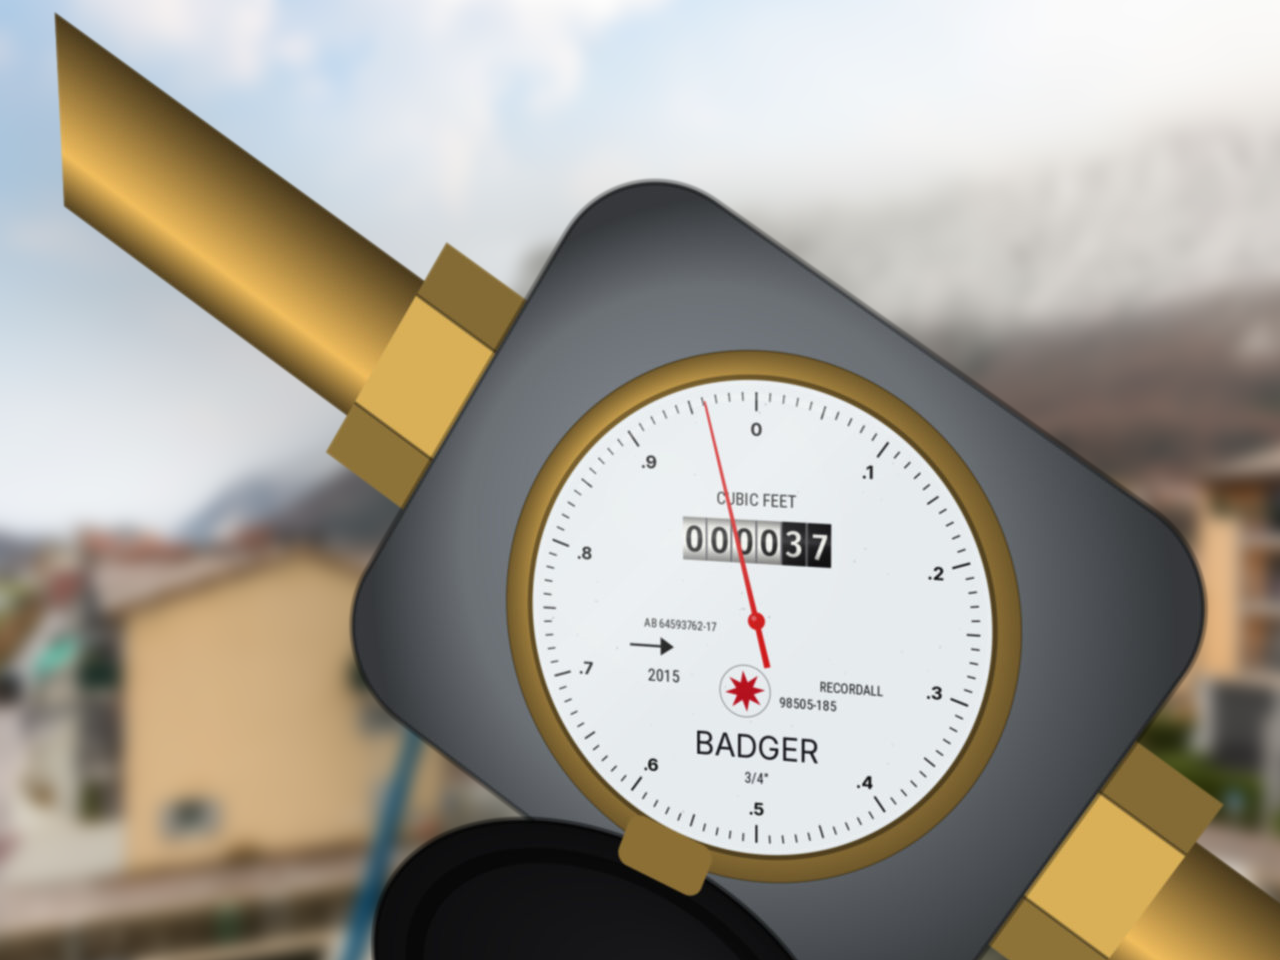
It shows 36.96 ft³
